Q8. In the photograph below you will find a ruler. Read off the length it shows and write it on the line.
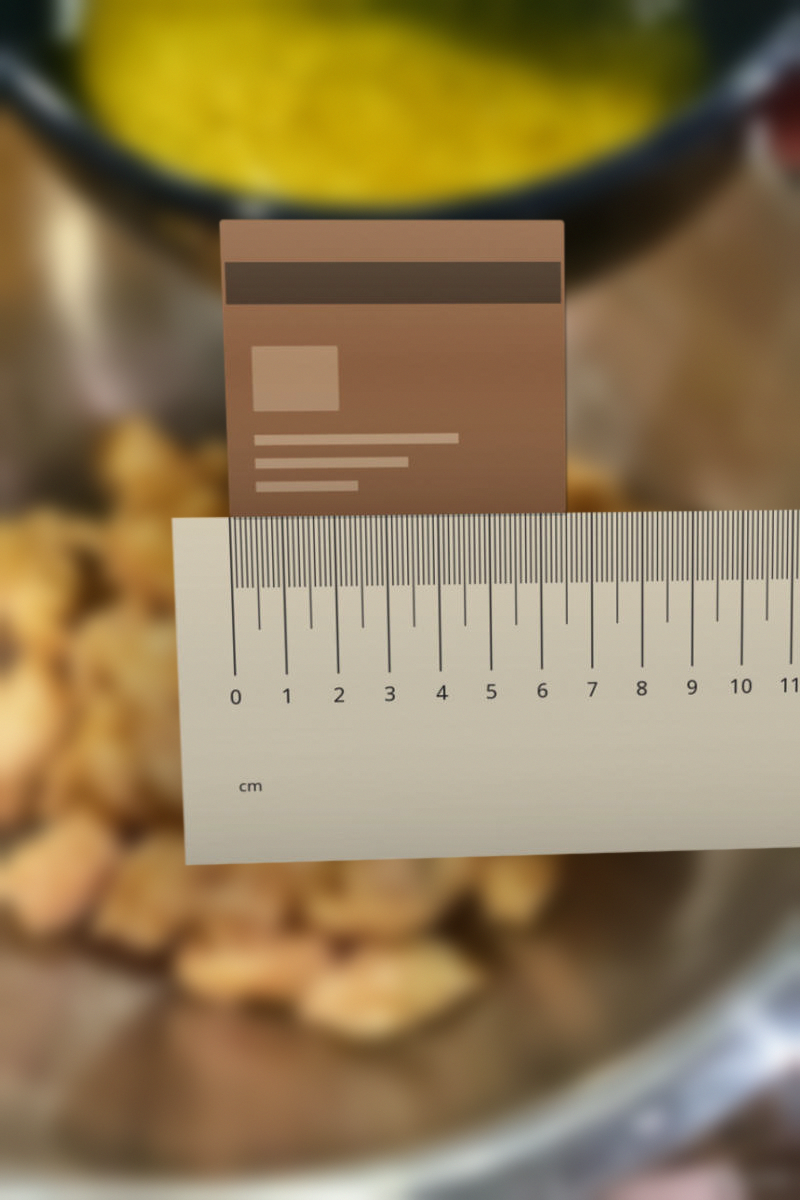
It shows 6.5 cm
